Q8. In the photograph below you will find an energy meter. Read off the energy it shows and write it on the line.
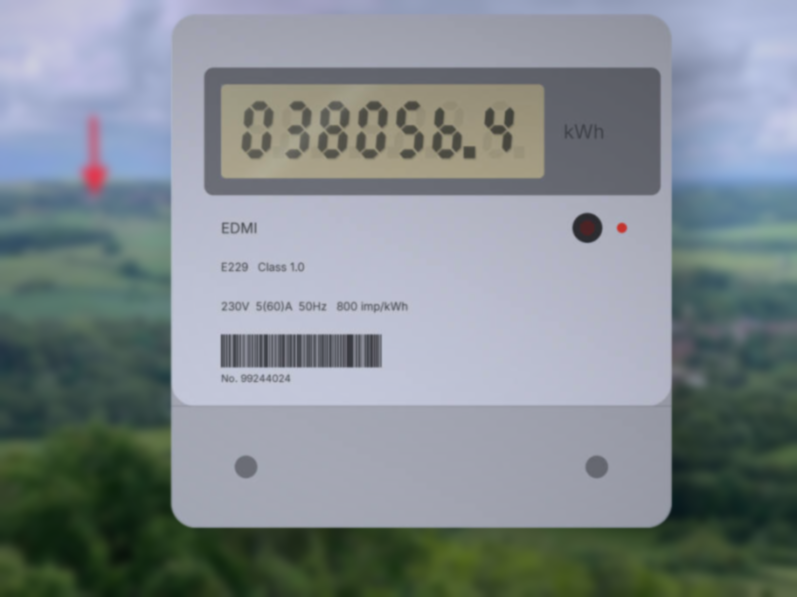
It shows 38056.4 kWh
